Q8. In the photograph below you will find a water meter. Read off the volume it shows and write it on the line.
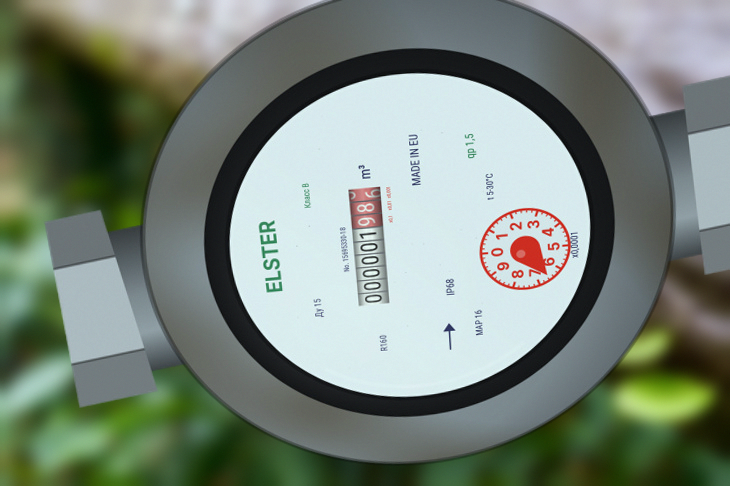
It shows 1.9856 m³
